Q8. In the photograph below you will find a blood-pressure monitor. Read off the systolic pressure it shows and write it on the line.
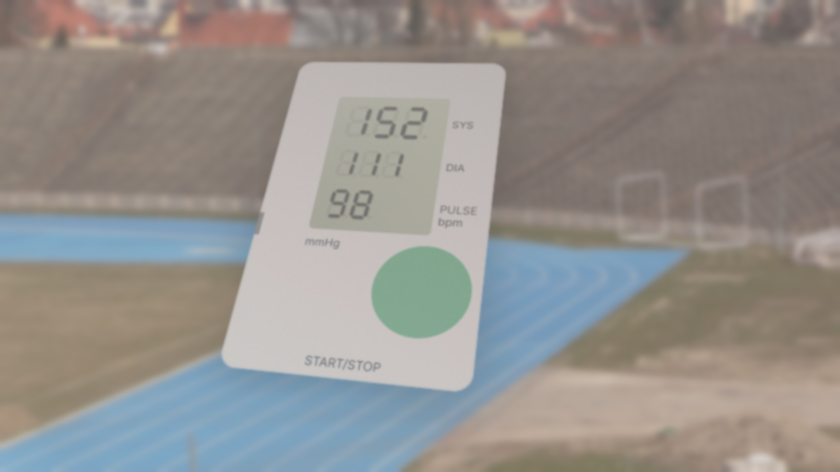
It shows 152 mmHg
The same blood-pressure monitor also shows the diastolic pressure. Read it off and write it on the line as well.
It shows 111 mmHg
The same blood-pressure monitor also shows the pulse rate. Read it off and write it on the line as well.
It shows 98 bpm
